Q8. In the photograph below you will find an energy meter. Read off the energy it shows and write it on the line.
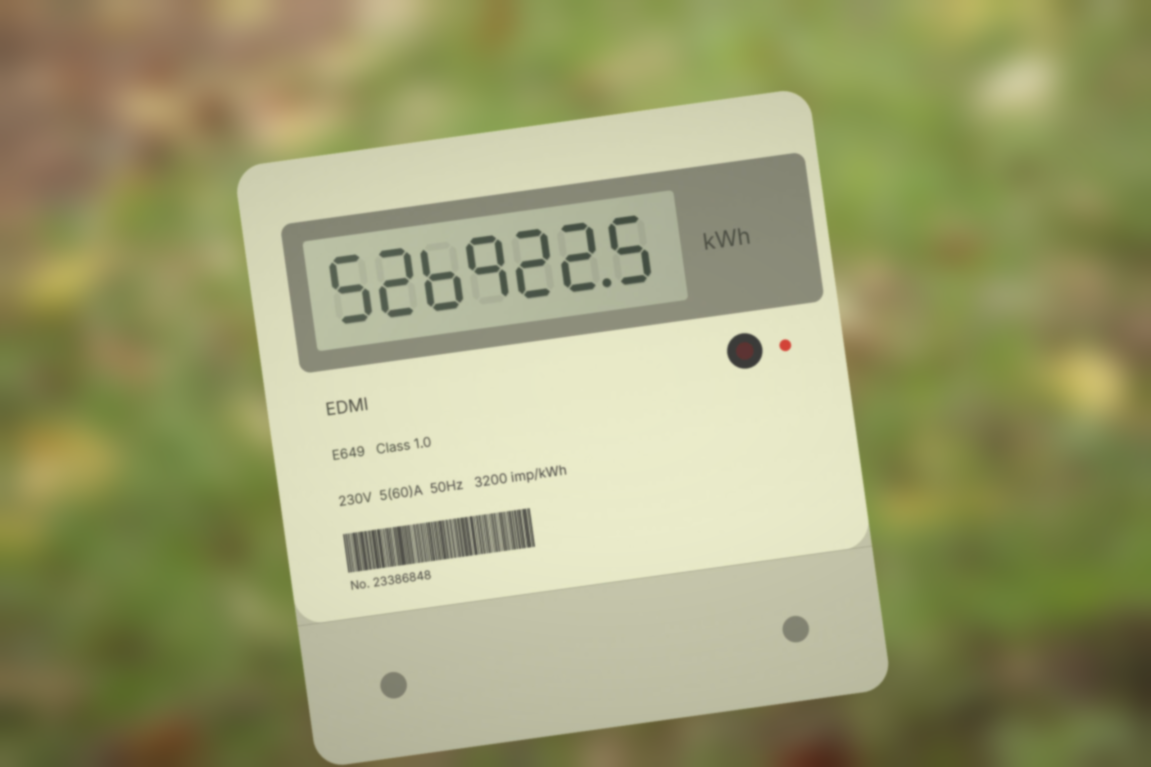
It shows 526922.5 kWh
